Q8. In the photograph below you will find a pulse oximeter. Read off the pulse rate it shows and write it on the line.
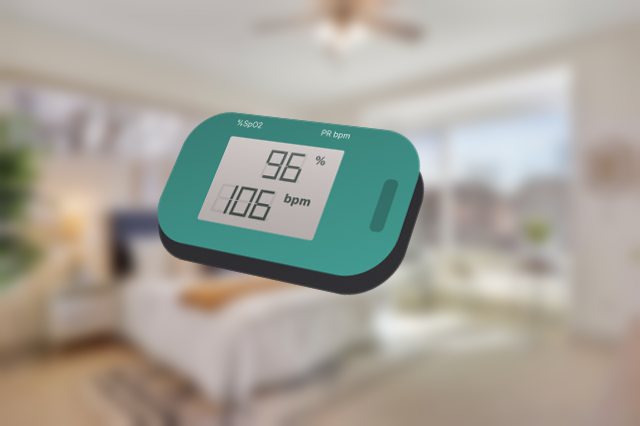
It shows 106 bpm
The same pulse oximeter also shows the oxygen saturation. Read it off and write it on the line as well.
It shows 96 %
